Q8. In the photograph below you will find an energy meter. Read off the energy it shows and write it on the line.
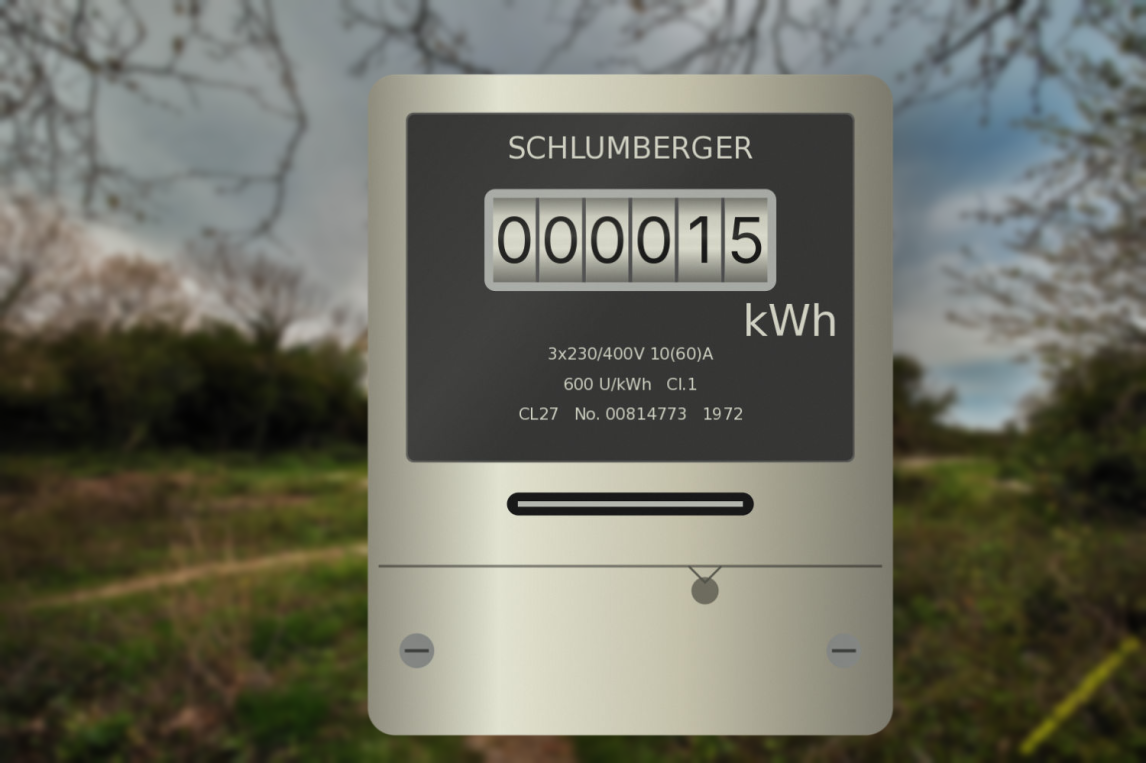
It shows 15 kWh
